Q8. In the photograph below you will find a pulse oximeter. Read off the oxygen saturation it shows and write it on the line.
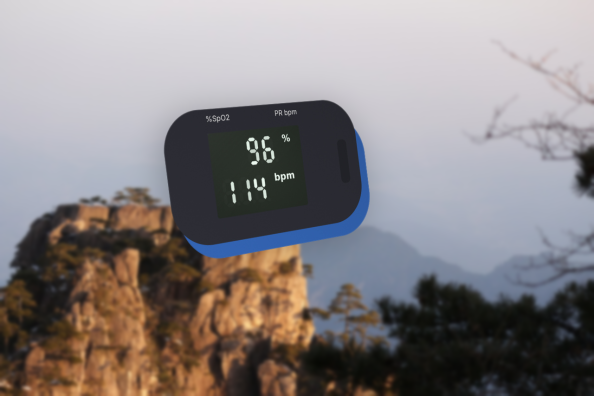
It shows 96 %
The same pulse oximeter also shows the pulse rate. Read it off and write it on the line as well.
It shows 114 bpm
